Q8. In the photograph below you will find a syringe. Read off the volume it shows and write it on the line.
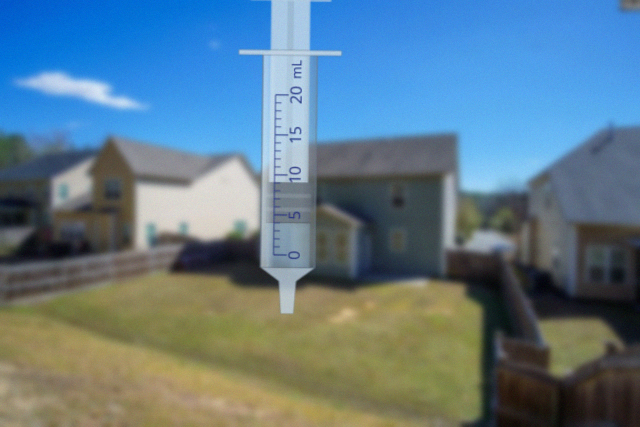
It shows 4 mL
